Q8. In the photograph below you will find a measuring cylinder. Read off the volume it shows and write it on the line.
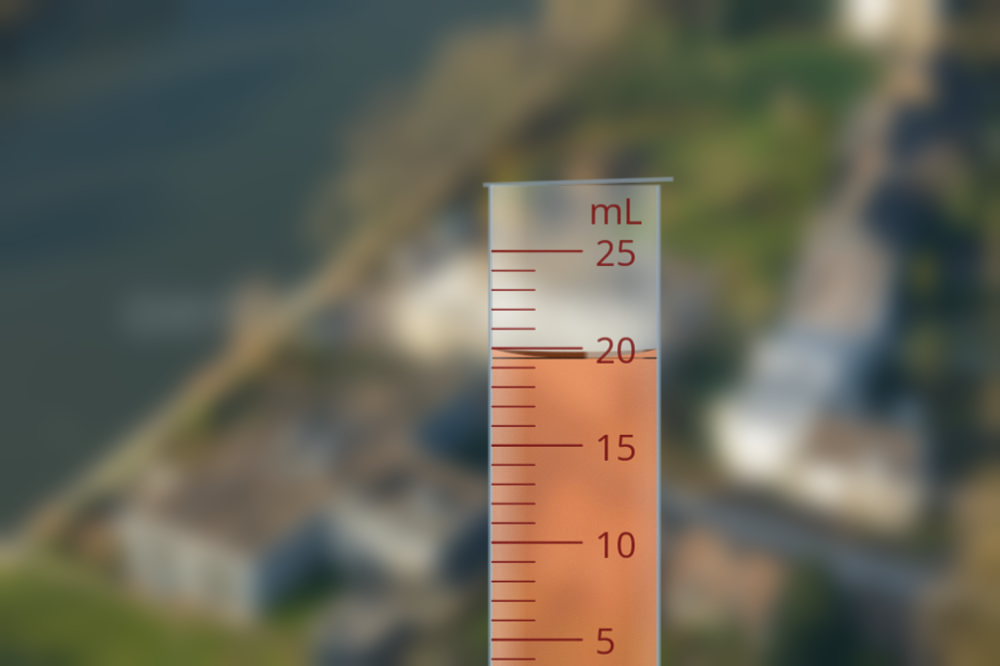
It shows 19.5 mL
